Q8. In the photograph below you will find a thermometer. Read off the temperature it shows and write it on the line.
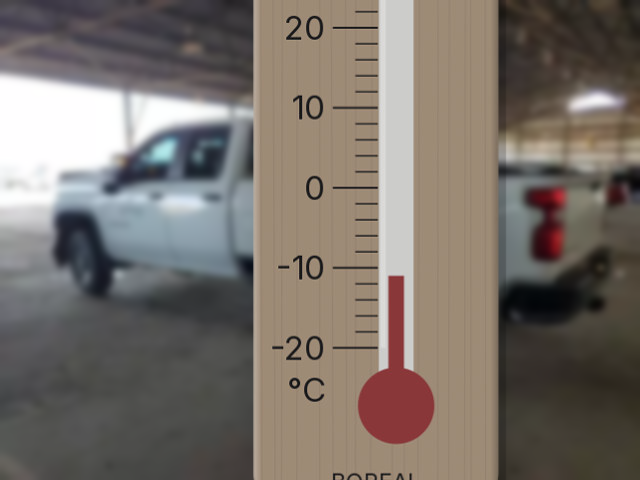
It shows -11 °C
